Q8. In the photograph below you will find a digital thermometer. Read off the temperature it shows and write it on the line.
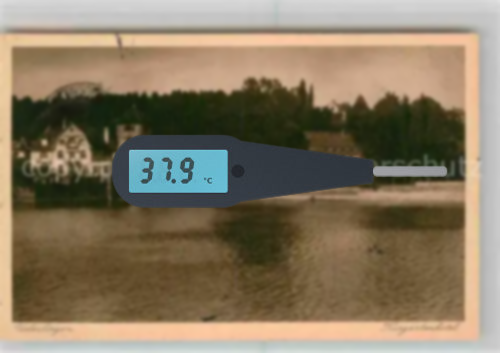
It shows 37.9 °C
